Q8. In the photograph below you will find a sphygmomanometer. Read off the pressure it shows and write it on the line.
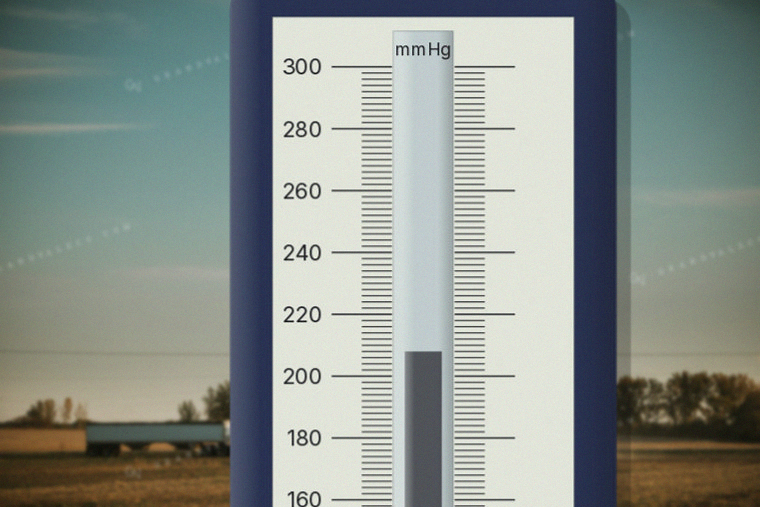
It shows 208 mmHg
